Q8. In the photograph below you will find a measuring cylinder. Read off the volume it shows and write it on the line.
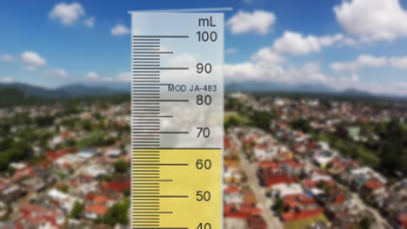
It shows 65 mL
